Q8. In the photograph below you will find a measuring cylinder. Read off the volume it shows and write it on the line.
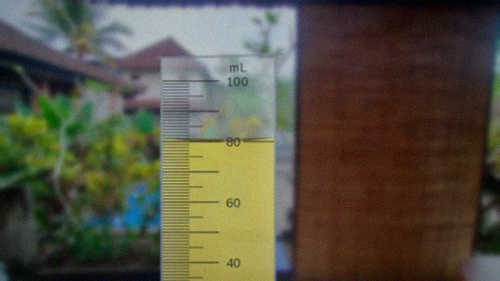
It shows 80 mL
